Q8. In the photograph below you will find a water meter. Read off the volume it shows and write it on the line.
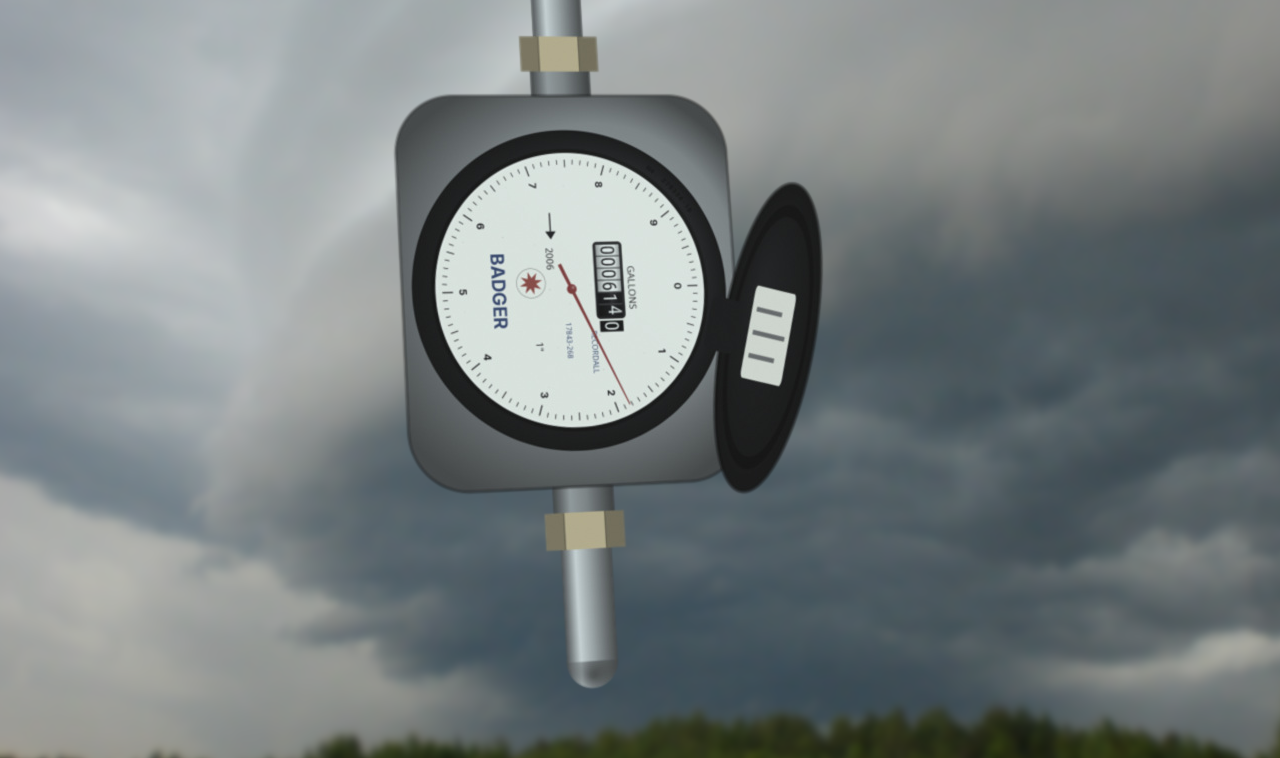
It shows 6141.8 gal
